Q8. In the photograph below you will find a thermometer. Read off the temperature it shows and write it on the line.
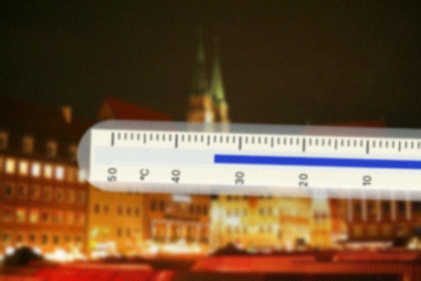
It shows 34 °C
